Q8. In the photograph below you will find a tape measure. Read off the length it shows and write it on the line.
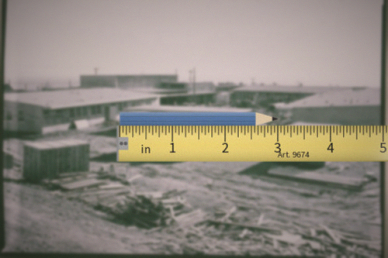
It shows 3 in
